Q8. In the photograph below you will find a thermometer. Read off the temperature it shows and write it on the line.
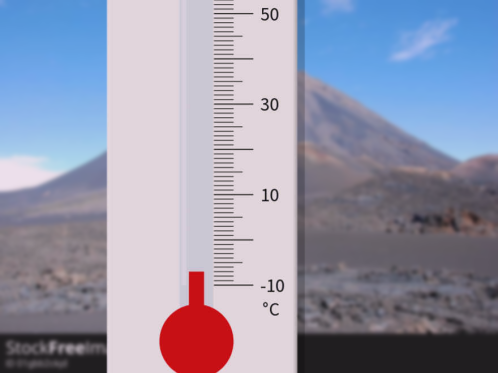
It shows -7 °C
